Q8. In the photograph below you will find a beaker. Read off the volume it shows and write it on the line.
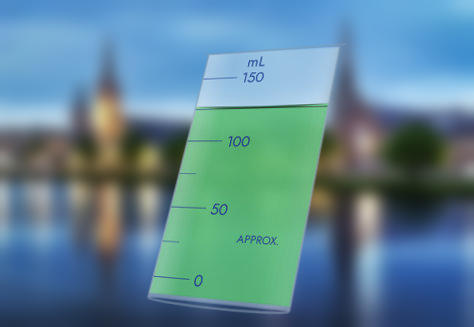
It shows 125 mL
